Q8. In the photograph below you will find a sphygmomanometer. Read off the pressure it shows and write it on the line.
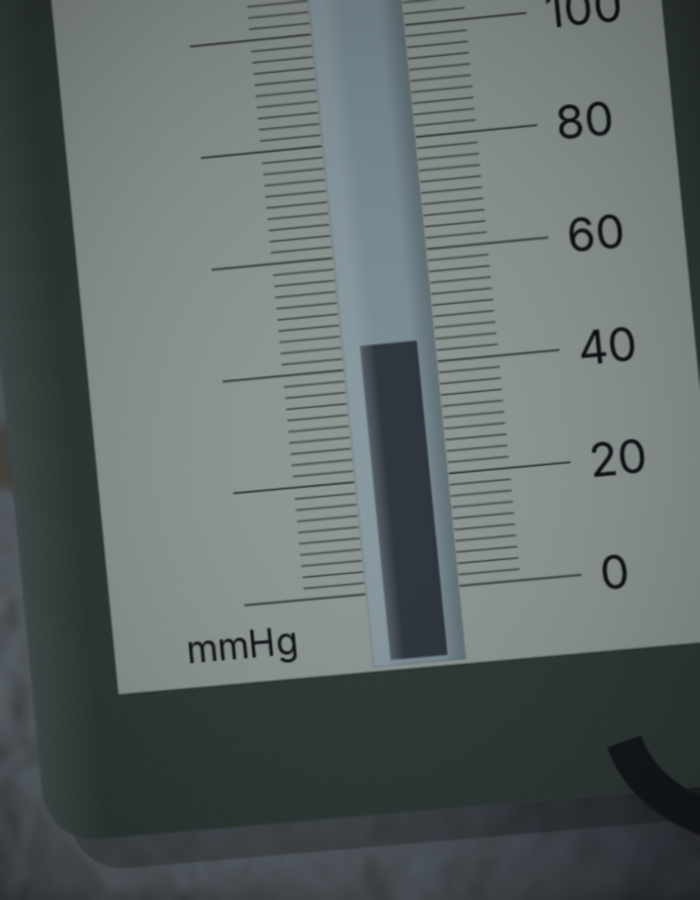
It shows 44 mmHg
